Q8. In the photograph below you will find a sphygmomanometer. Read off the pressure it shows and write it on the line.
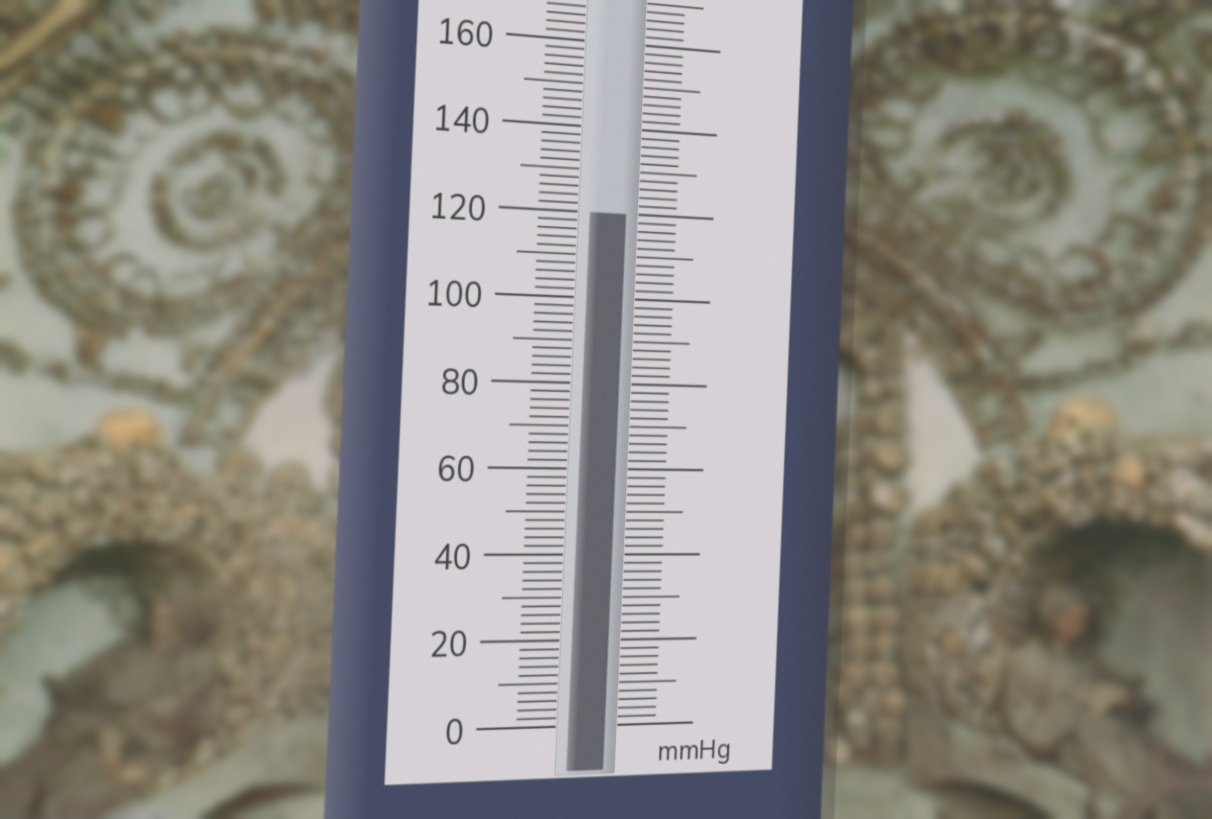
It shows 120 mmHg
